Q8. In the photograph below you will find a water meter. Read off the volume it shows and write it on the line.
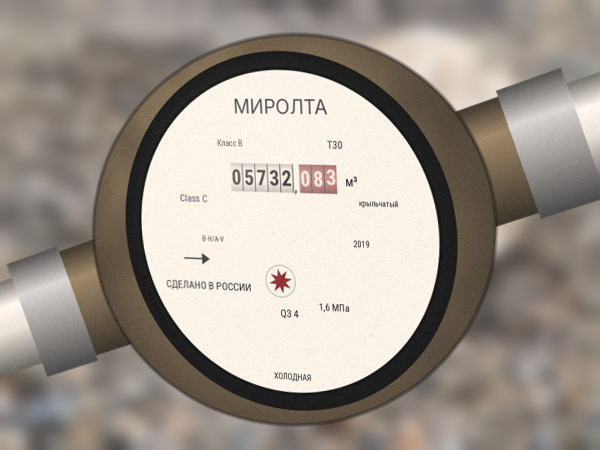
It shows 5732.083 m³
